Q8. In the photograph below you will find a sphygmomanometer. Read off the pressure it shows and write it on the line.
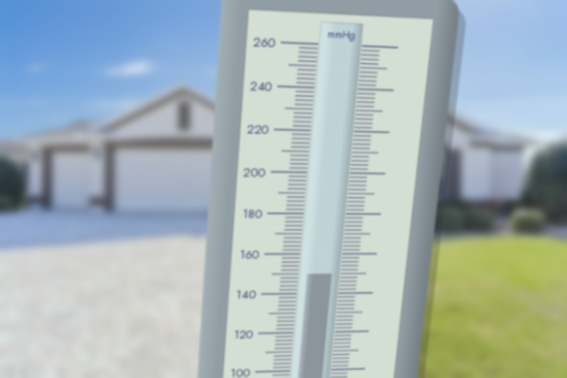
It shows 150 mmHg
